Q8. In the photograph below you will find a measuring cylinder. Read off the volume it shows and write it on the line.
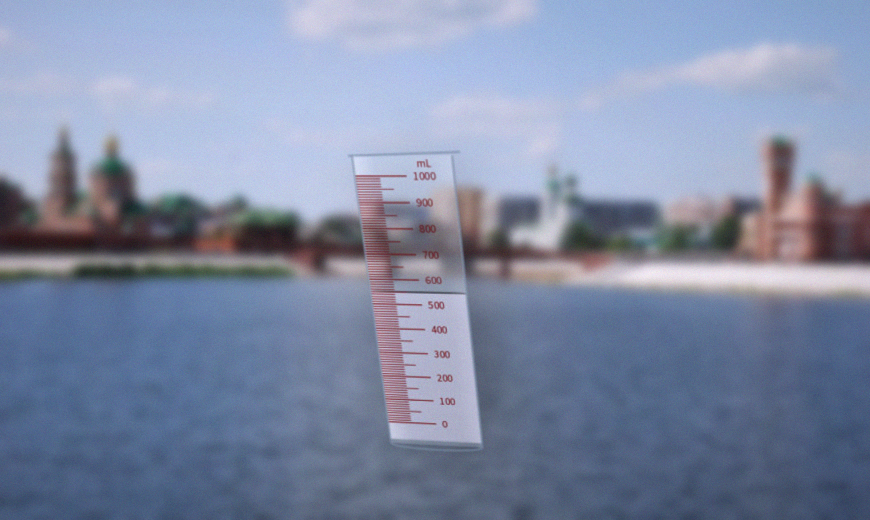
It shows 550 mL
